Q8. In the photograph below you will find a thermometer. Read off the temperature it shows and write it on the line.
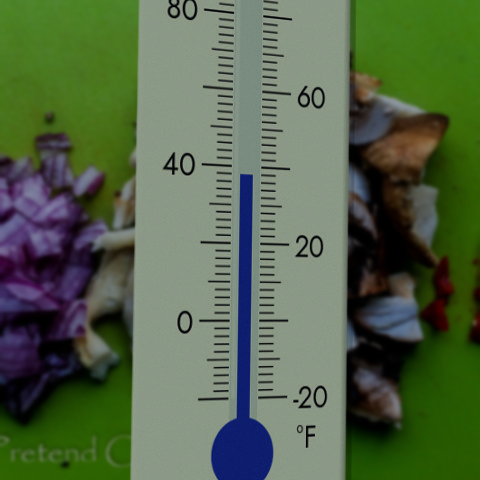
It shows 38 °F
